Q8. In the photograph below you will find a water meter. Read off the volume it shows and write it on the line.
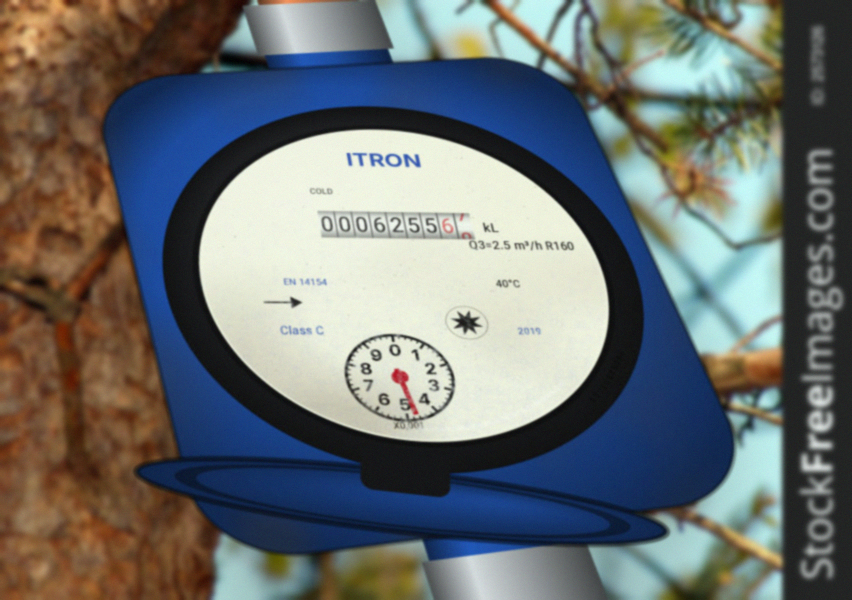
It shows 6255.674 kL
